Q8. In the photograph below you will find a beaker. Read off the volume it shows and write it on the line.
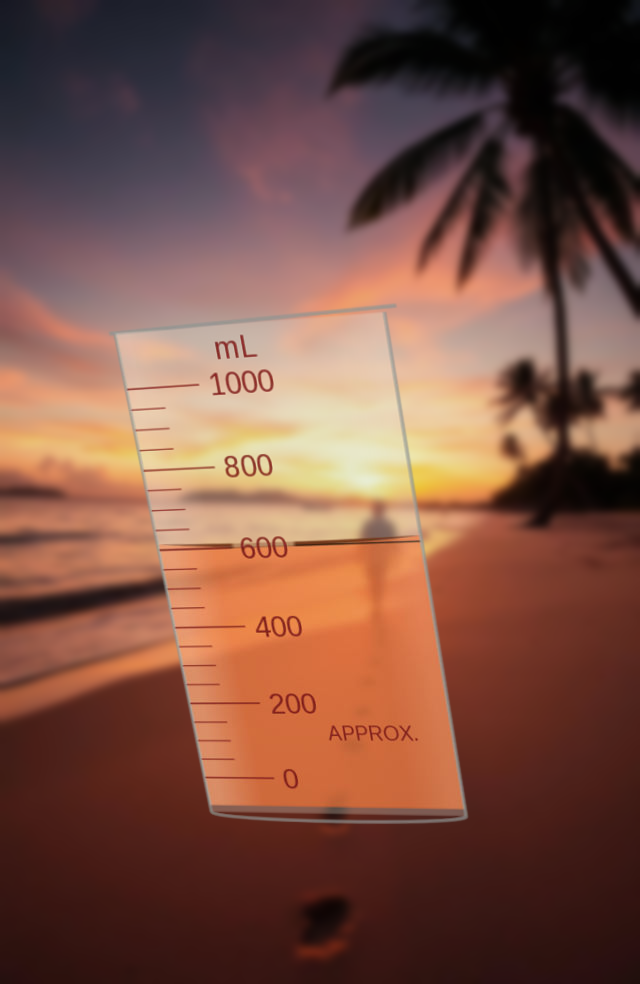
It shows 600 mL
